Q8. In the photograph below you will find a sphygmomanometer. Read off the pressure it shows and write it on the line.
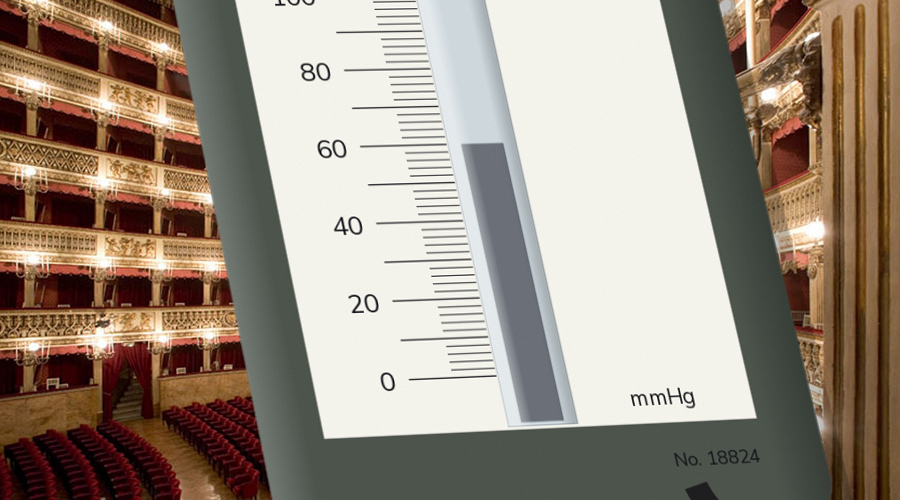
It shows 60 mmHg
